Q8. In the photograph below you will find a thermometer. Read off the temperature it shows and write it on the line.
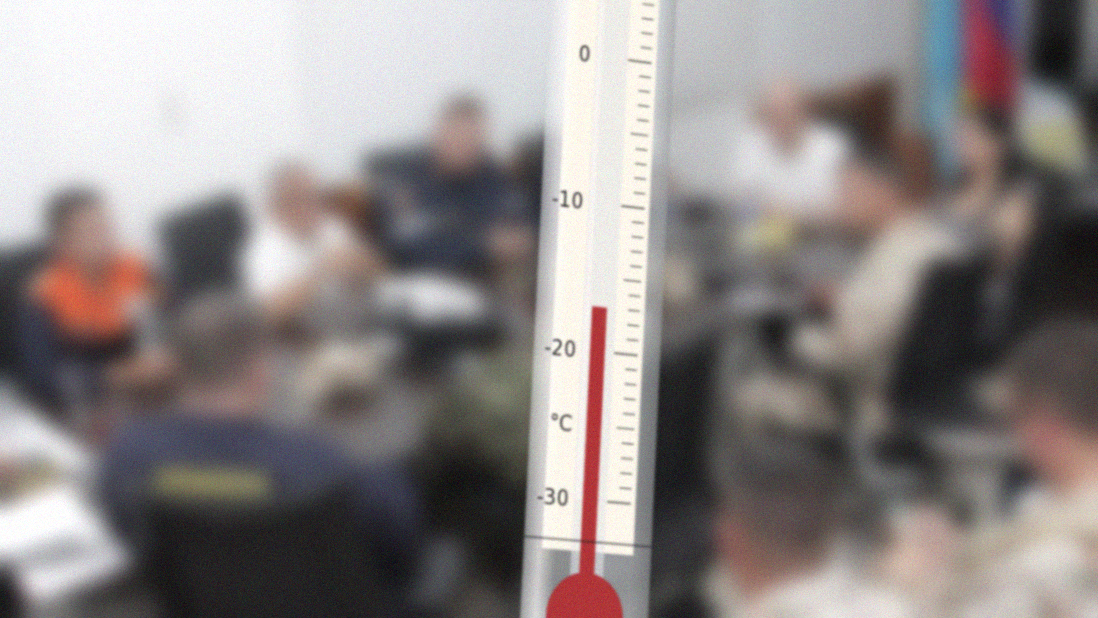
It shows -17 °C
